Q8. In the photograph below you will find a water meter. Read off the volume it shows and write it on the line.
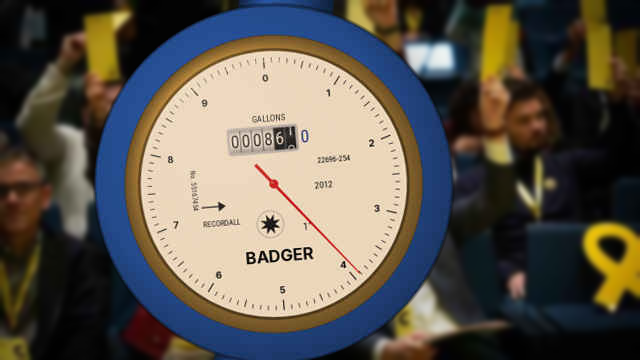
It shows 8613.9 gal
